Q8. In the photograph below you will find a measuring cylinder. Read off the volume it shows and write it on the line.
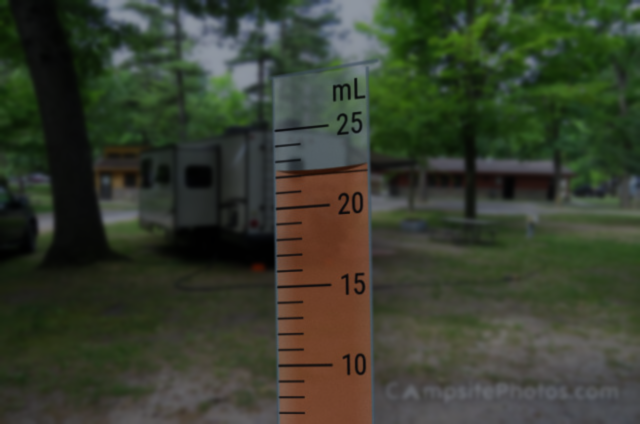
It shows 22 mL
